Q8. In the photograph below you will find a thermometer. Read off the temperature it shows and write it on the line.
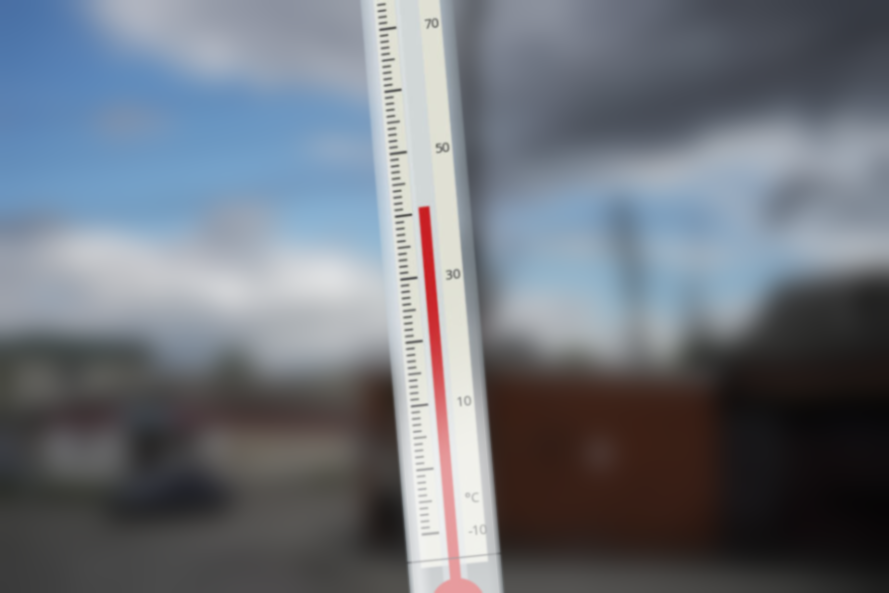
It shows 41 °C
